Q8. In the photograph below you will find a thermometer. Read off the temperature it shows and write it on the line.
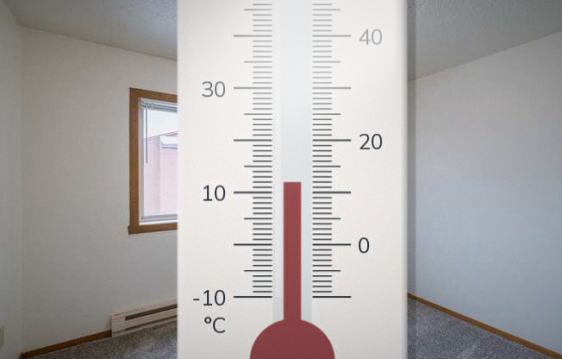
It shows 12 °C
